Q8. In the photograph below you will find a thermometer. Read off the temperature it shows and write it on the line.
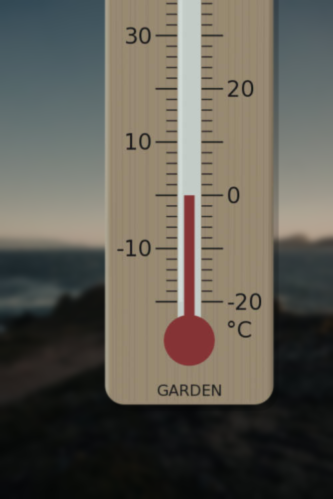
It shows 0 °C
